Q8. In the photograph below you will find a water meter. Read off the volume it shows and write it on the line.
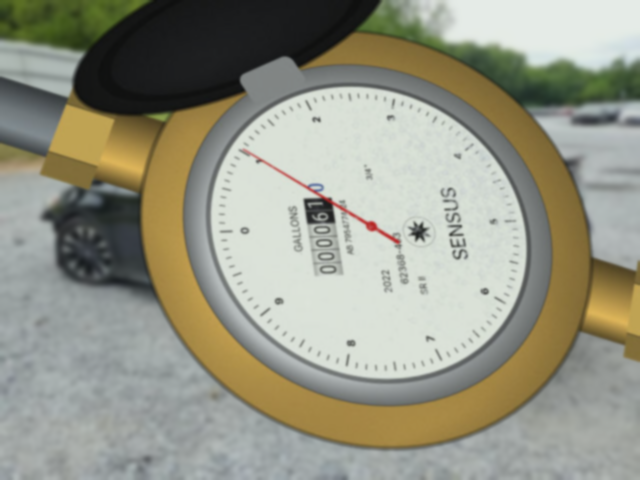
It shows 611.0 gal
